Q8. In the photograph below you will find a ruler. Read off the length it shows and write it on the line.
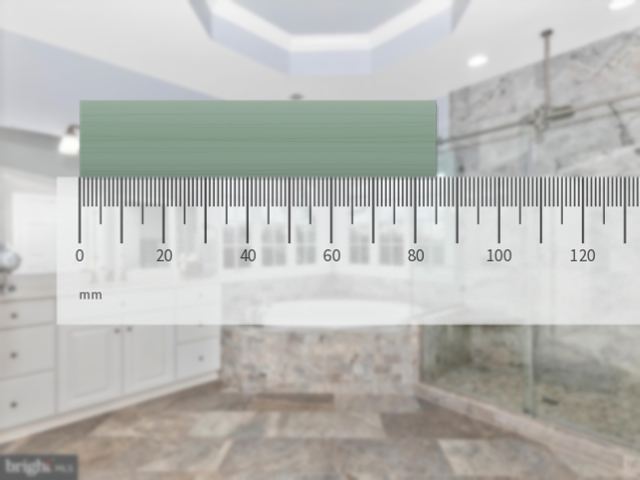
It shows 85 mm
